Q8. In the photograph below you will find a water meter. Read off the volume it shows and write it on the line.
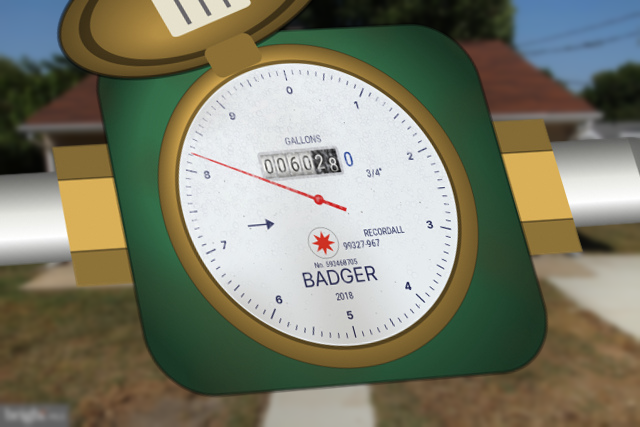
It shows 60278.2 gal
